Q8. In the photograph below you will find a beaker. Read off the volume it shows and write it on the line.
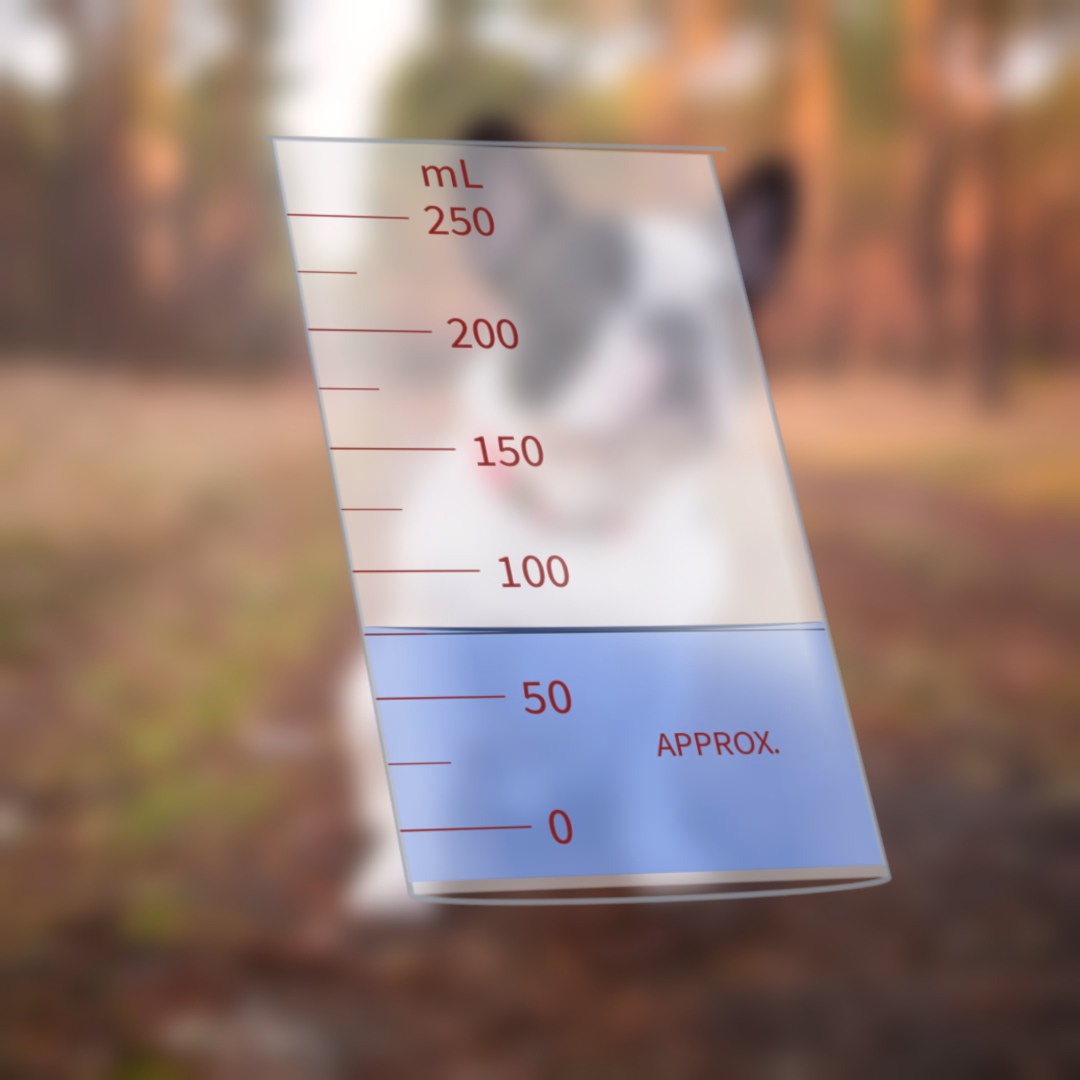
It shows 75 mL
